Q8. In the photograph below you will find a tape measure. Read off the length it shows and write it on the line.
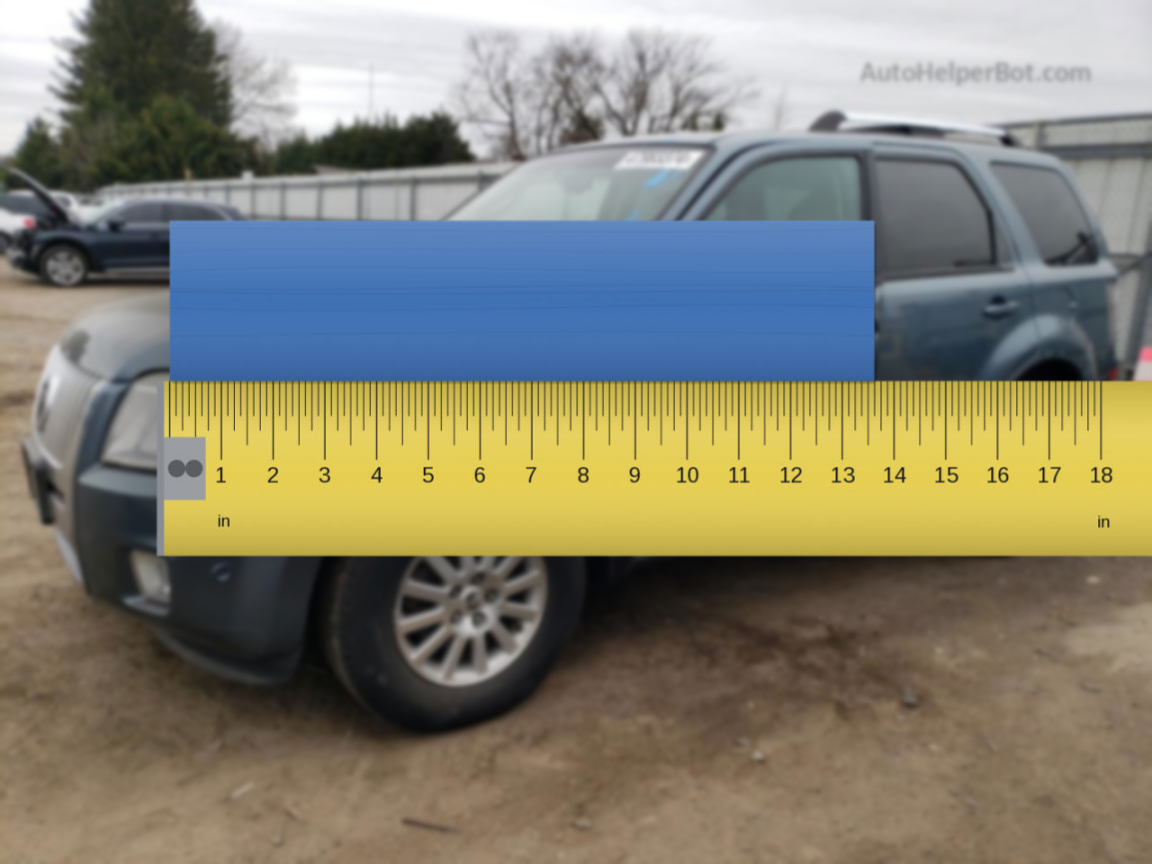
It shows 13.625 in
